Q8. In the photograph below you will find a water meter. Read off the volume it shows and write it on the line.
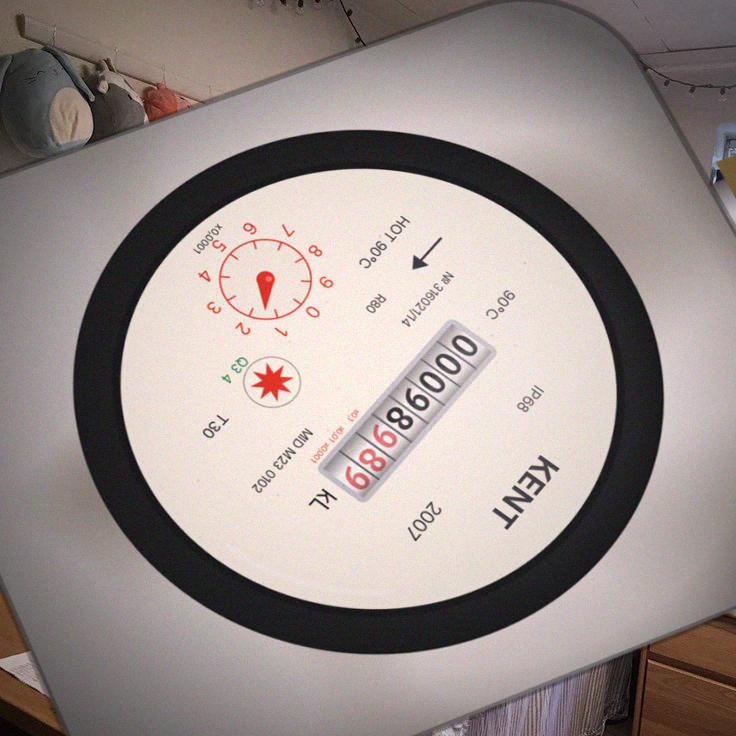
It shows 98.9891 kL
